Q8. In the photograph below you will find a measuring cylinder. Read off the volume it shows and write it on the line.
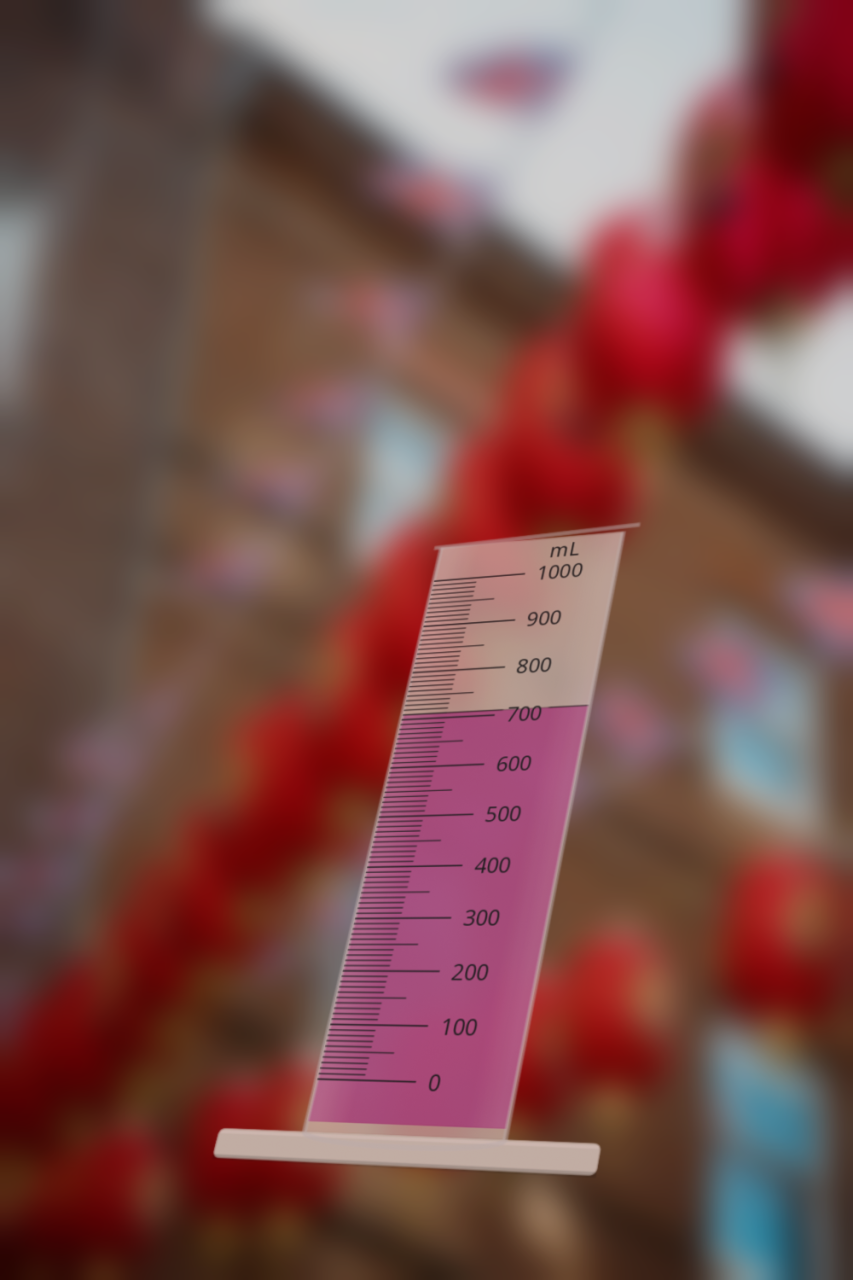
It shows 710 mL
